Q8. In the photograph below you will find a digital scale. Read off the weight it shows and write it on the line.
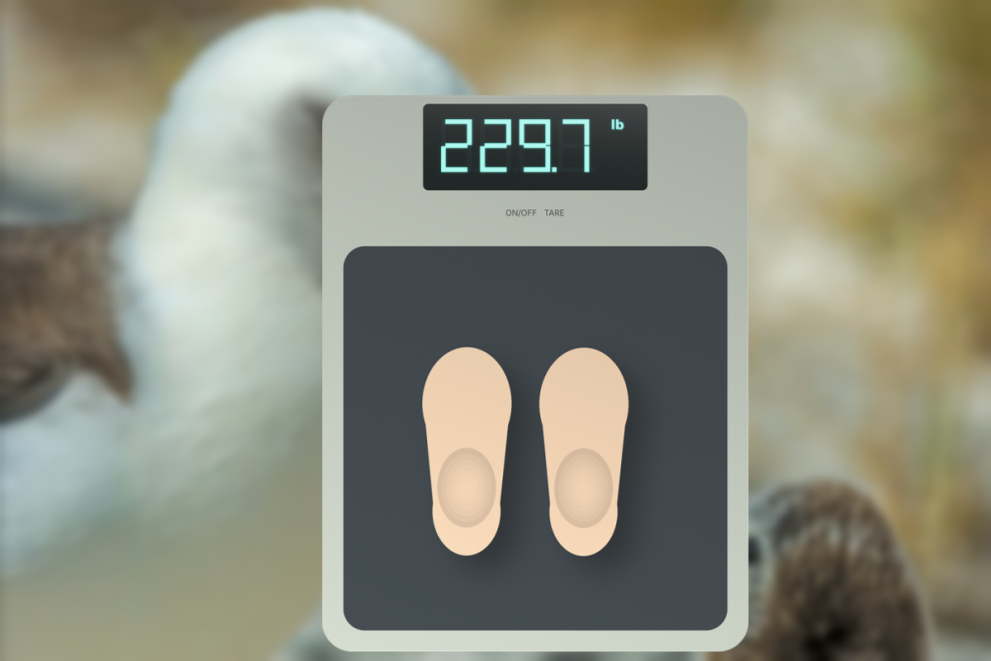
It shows 229.7 lb
